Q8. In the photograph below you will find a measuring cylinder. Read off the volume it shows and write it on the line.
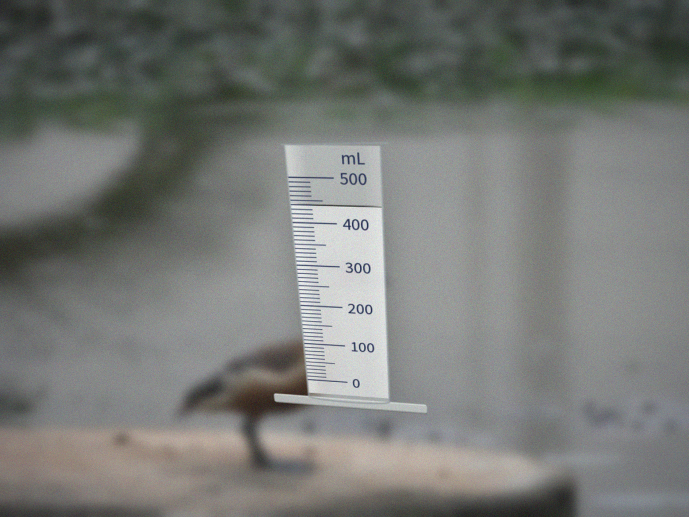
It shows 440 mL
